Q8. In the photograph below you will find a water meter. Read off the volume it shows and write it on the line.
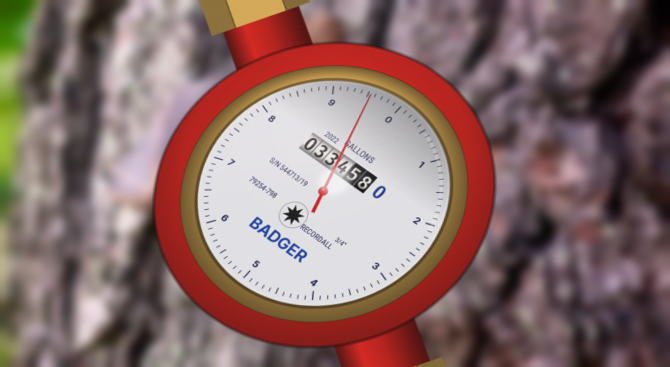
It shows 334579.5 gal
